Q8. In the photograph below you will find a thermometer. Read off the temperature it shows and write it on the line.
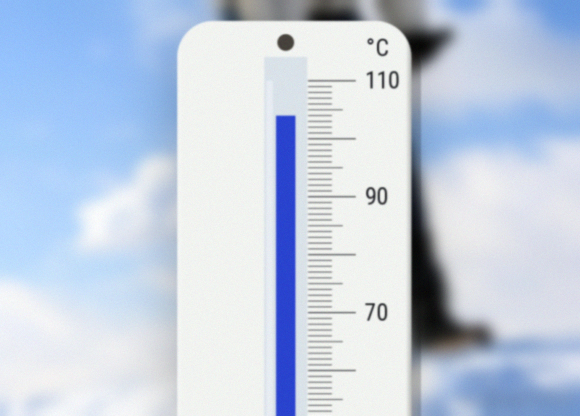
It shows 104 °C
